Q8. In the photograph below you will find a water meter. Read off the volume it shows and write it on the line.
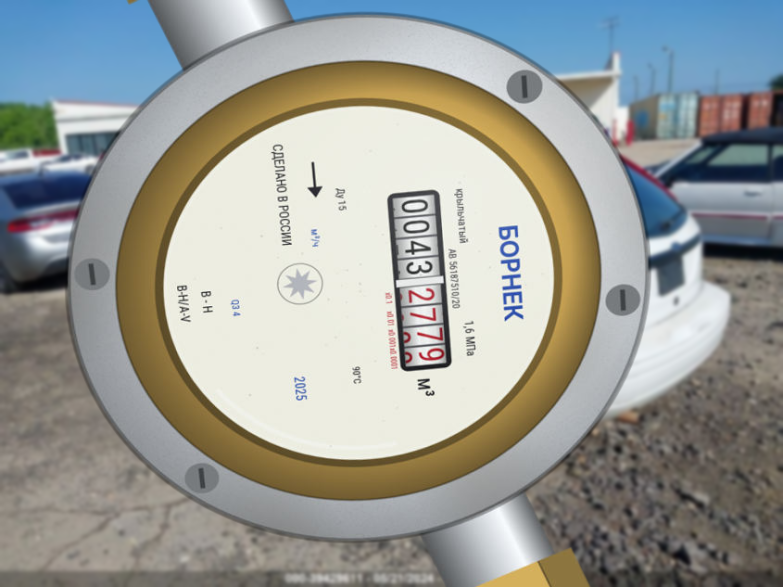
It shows 43.2779 m³
